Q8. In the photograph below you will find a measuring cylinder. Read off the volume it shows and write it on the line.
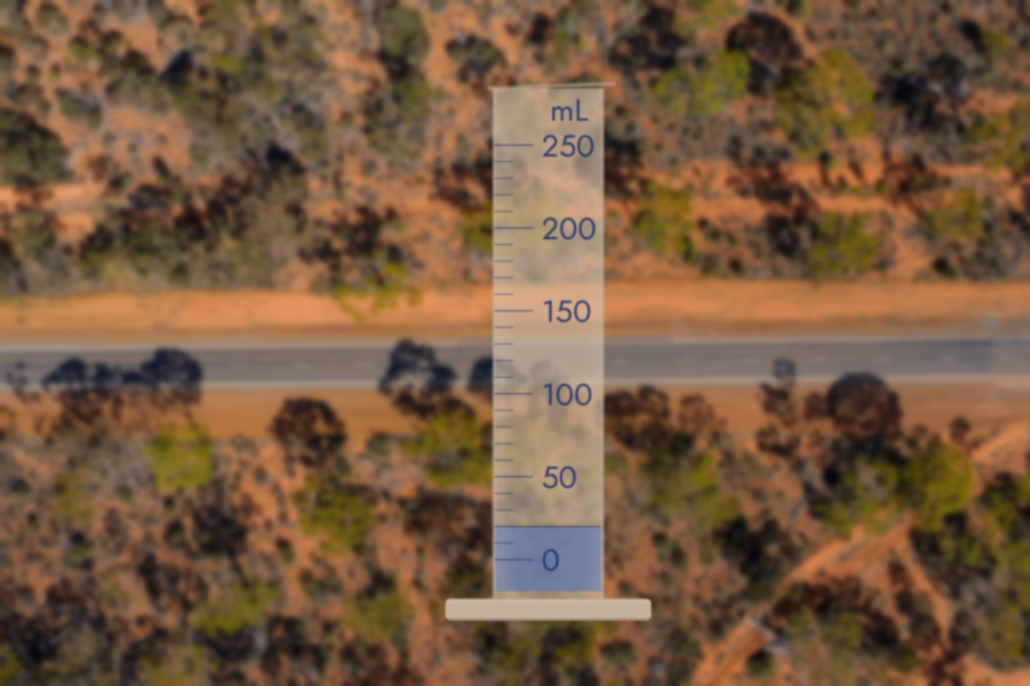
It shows 20 mL
